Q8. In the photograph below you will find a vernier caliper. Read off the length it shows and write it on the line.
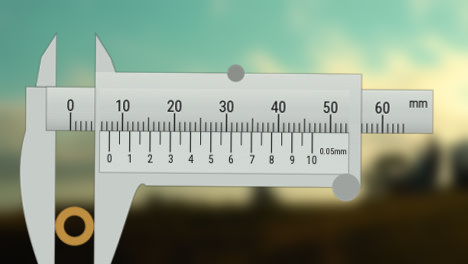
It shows 7.5 mm
